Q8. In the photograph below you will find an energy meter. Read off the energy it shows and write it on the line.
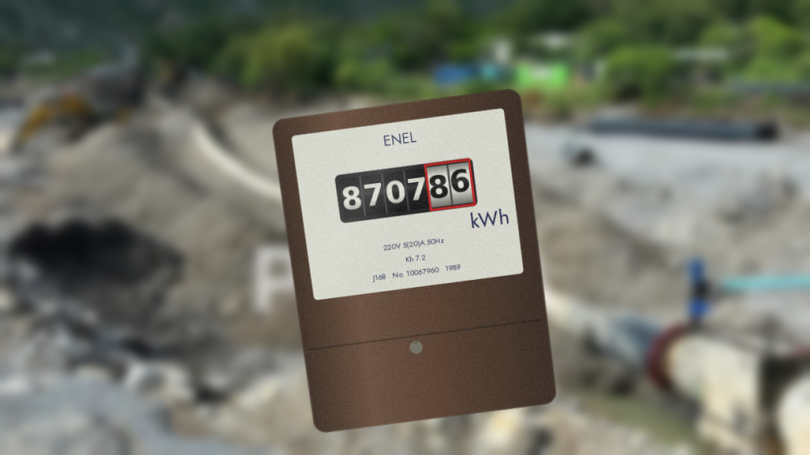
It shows 8707.86 kWh
